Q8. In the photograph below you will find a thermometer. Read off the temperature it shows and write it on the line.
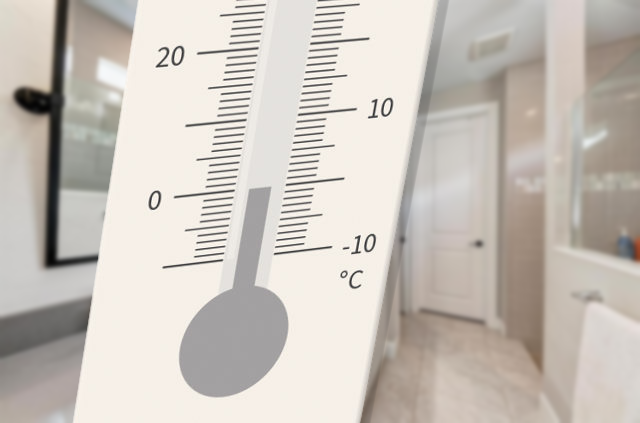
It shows 0 °C
